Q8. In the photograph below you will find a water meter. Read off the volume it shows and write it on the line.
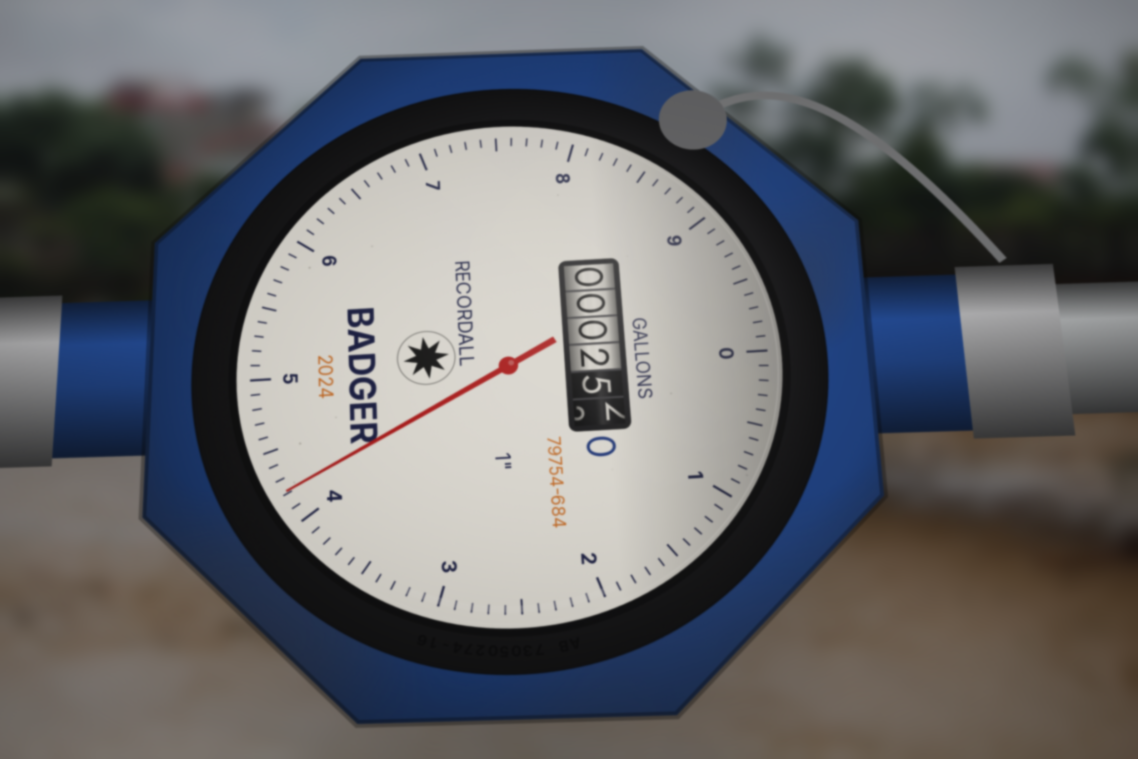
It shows 2524.2 gal
